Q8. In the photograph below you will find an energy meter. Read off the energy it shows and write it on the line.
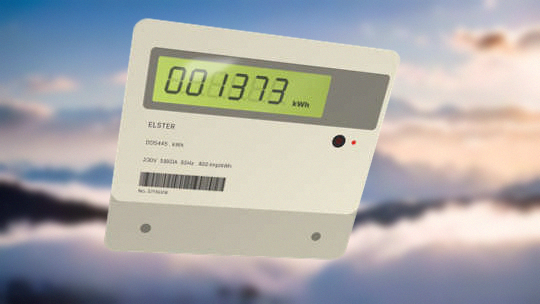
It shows 1373 kWh
